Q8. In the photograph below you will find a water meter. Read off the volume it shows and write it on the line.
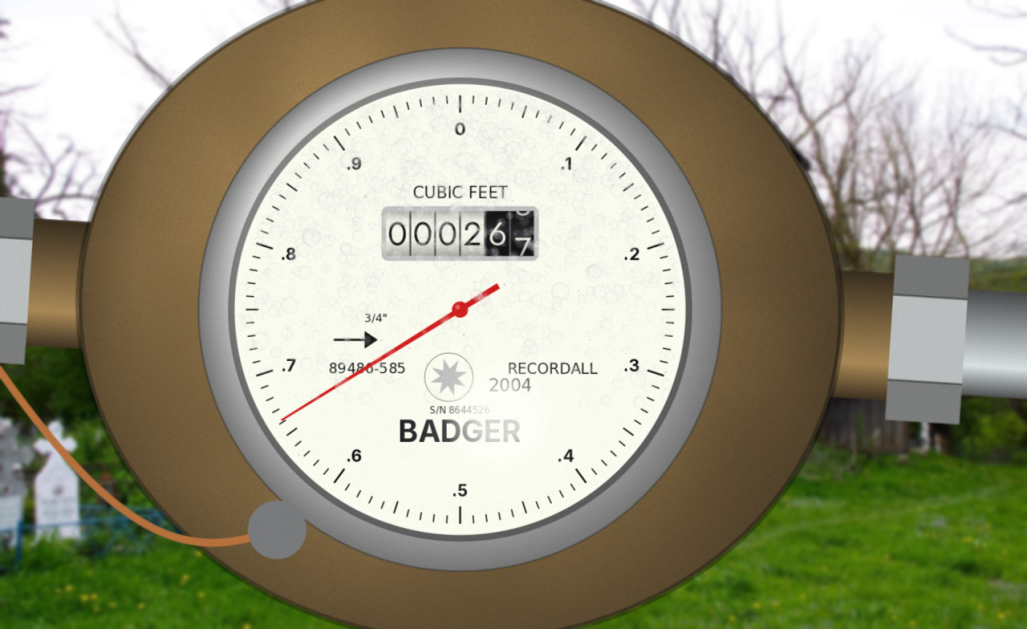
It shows 266.66 ft³
